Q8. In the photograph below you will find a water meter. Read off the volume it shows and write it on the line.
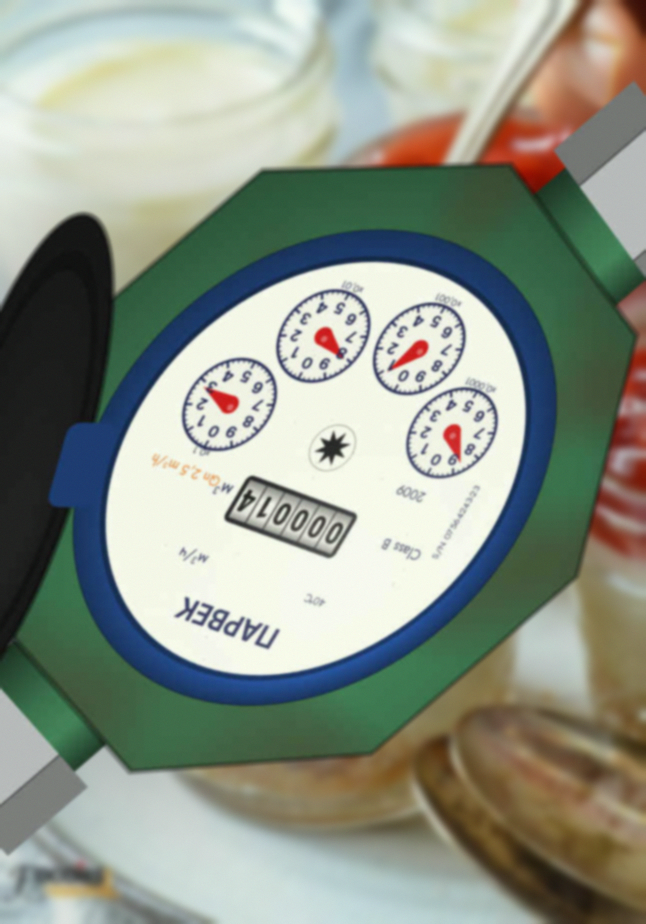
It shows 14.2808 m³
